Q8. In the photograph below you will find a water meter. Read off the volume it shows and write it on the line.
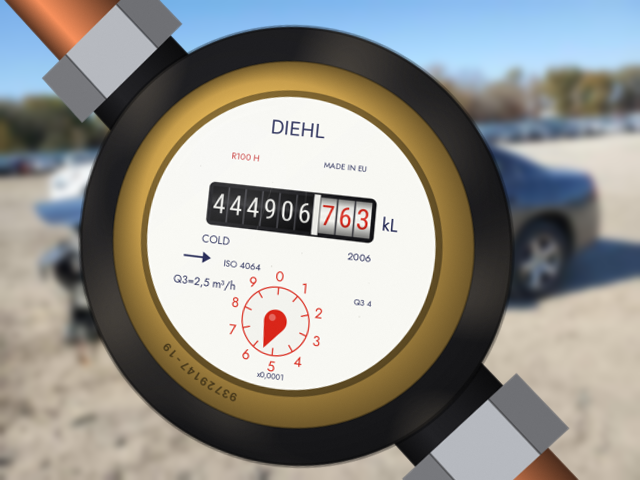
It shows 444906.7635 kL
